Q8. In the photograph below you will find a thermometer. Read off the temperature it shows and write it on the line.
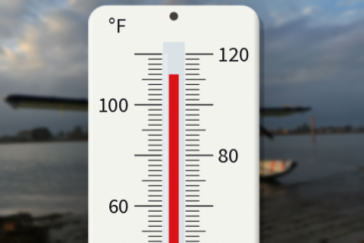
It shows 112 °F
